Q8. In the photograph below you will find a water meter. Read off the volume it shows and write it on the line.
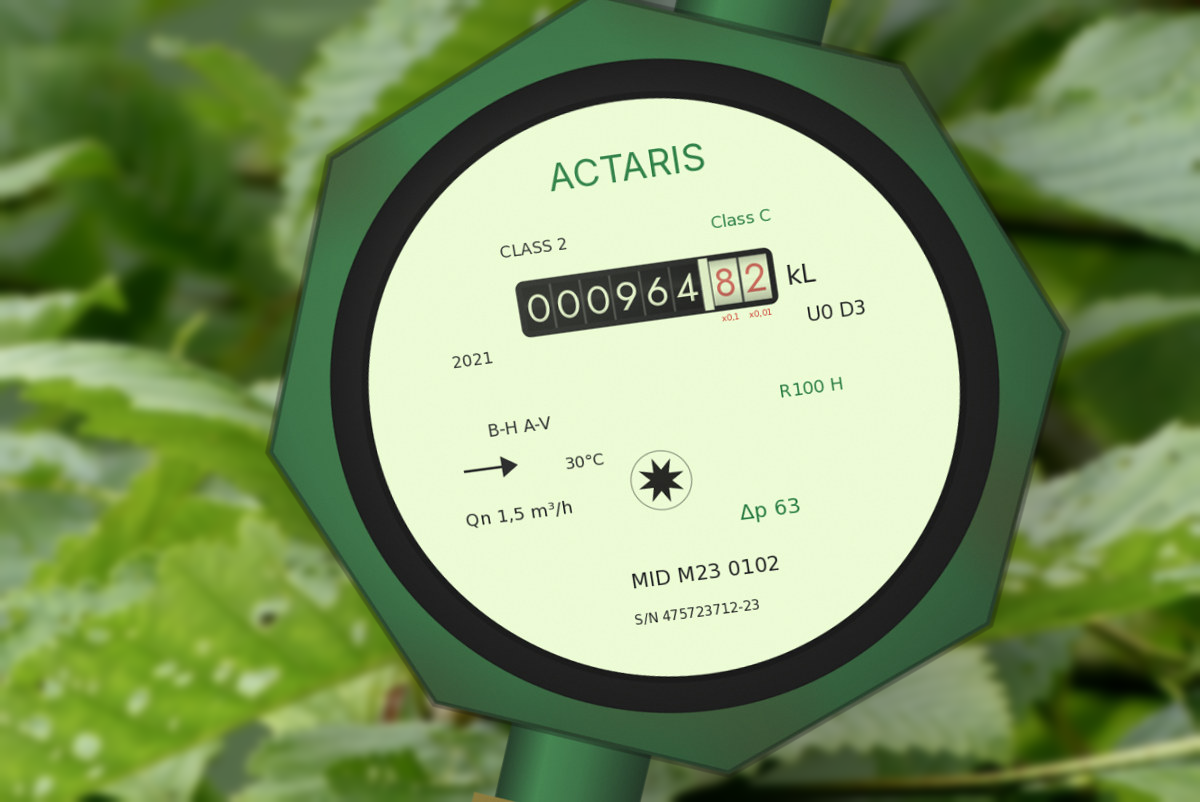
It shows 964.82 kL
